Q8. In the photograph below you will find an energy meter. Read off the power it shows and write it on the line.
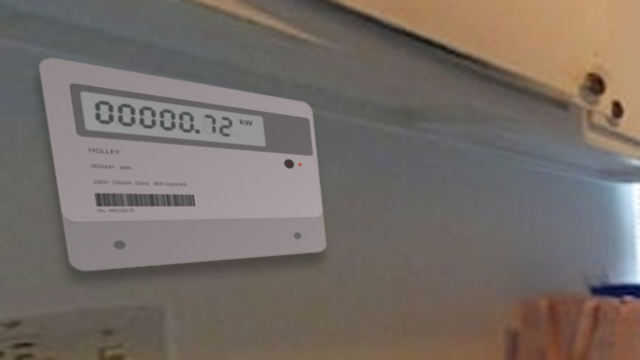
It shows 0.72 kW
